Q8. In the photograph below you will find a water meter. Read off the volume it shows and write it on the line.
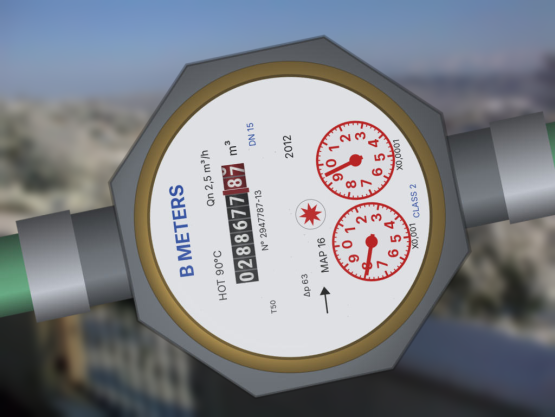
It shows 288677.8679 m³
